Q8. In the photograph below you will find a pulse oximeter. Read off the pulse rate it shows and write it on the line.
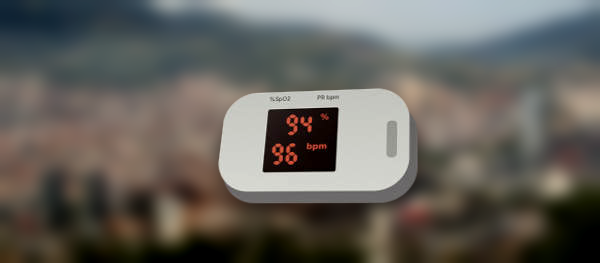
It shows 96 bpm
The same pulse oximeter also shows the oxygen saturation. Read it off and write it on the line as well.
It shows 94 %
